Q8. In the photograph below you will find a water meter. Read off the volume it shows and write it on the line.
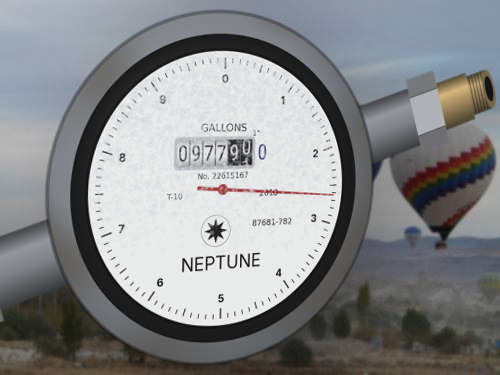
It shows 977902.6 gal
